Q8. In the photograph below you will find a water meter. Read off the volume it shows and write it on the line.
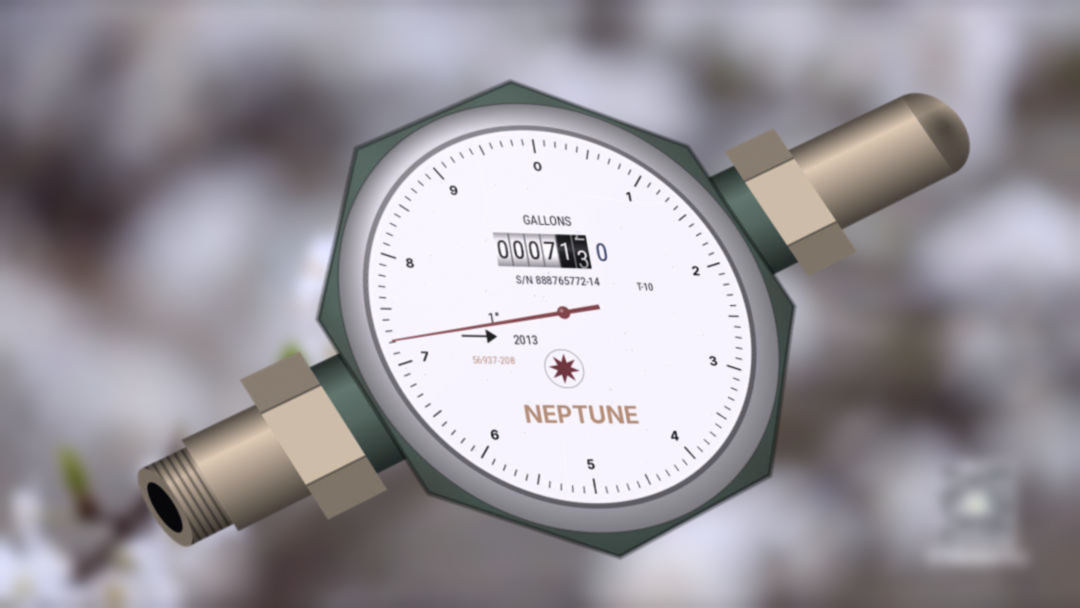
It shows 7127.2 gal
